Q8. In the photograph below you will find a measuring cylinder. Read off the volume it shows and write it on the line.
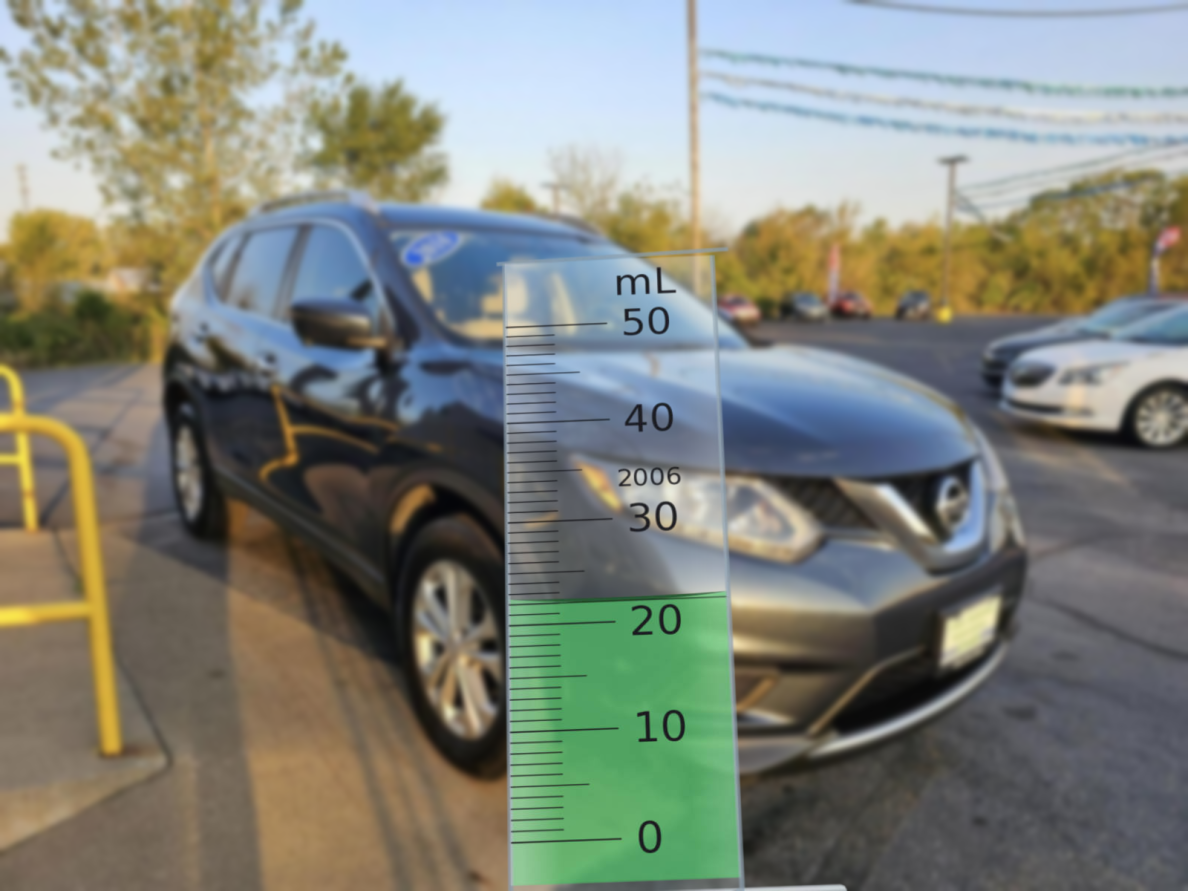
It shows 22 mL
